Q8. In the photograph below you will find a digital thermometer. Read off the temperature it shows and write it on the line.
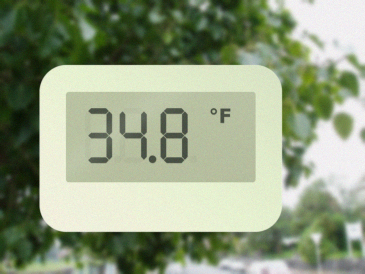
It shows 34.8 °F
